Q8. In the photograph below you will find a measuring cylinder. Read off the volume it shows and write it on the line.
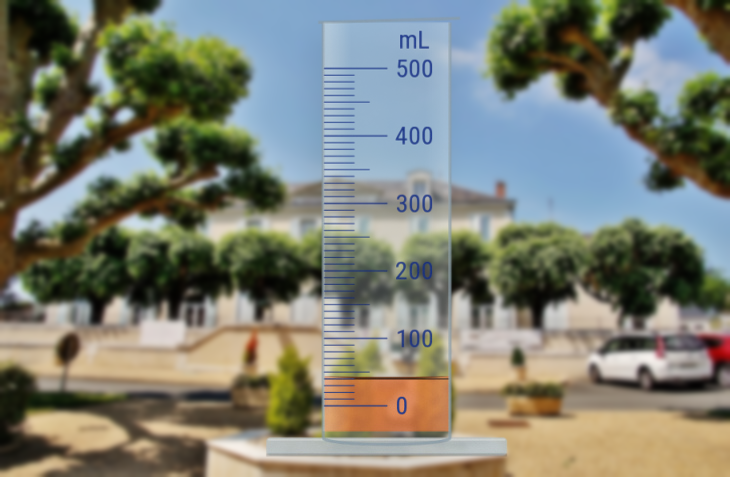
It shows 40 mL
